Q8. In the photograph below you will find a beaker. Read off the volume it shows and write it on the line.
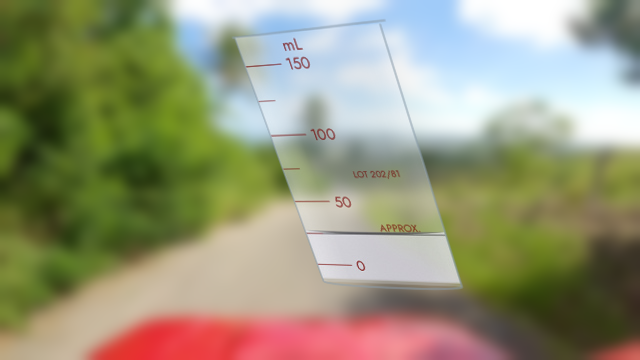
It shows 25 mL
